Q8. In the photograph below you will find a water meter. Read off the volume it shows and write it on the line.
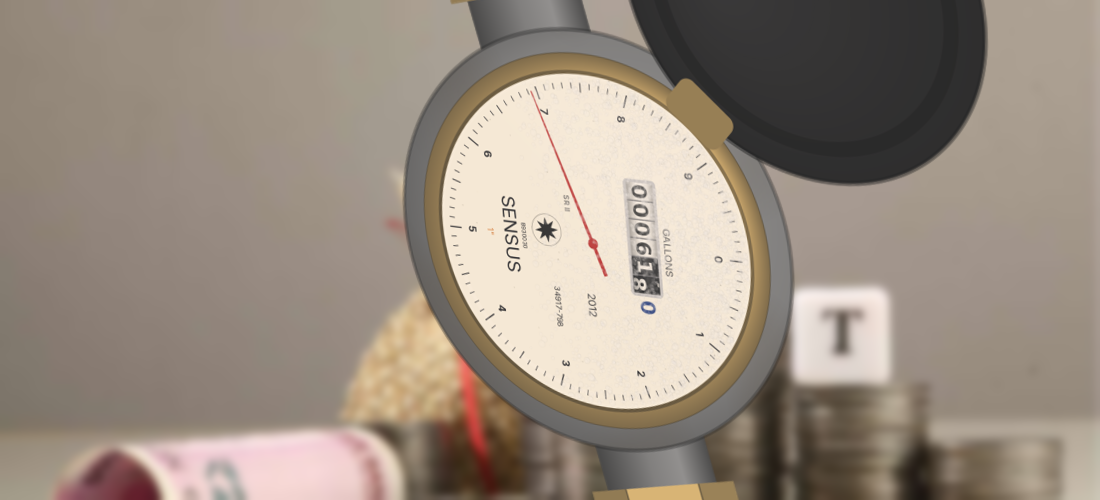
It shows 6176.9 gal
